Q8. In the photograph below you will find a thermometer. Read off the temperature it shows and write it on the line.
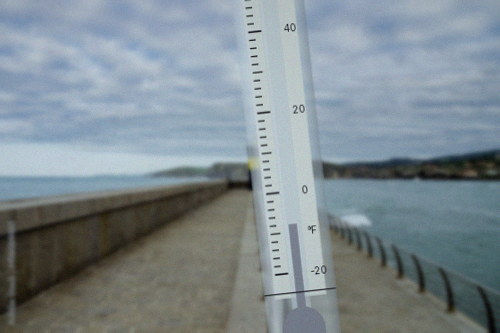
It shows -8 °F
